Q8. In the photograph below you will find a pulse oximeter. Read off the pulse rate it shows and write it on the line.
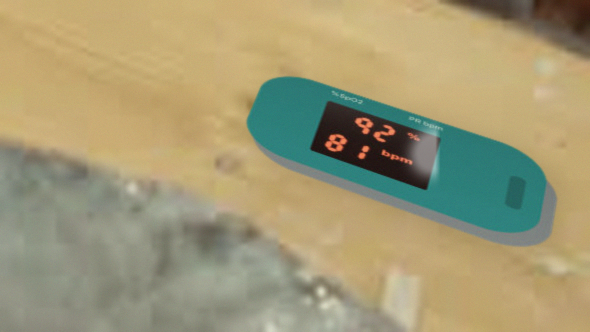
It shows 81 bpm
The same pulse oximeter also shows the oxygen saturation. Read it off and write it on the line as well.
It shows 92 %
